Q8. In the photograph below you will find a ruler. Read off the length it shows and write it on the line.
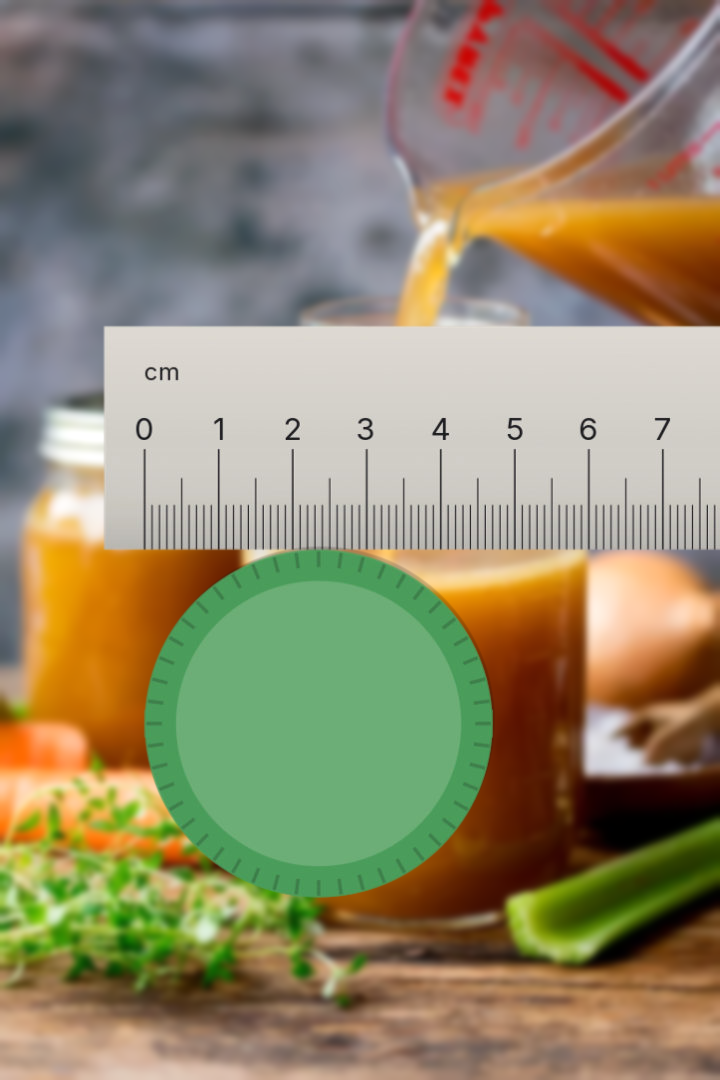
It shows 4.7 cm
